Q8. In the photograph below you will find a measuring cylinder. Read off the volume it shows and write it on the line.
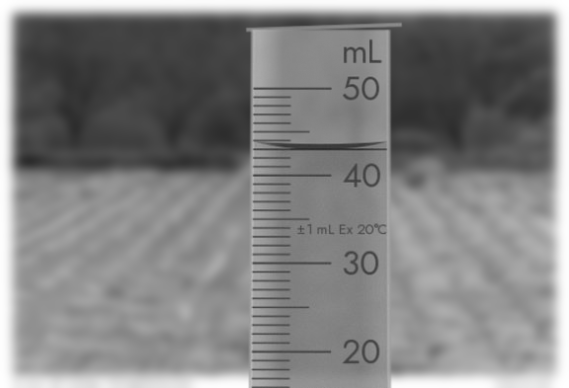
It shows 43 mL
